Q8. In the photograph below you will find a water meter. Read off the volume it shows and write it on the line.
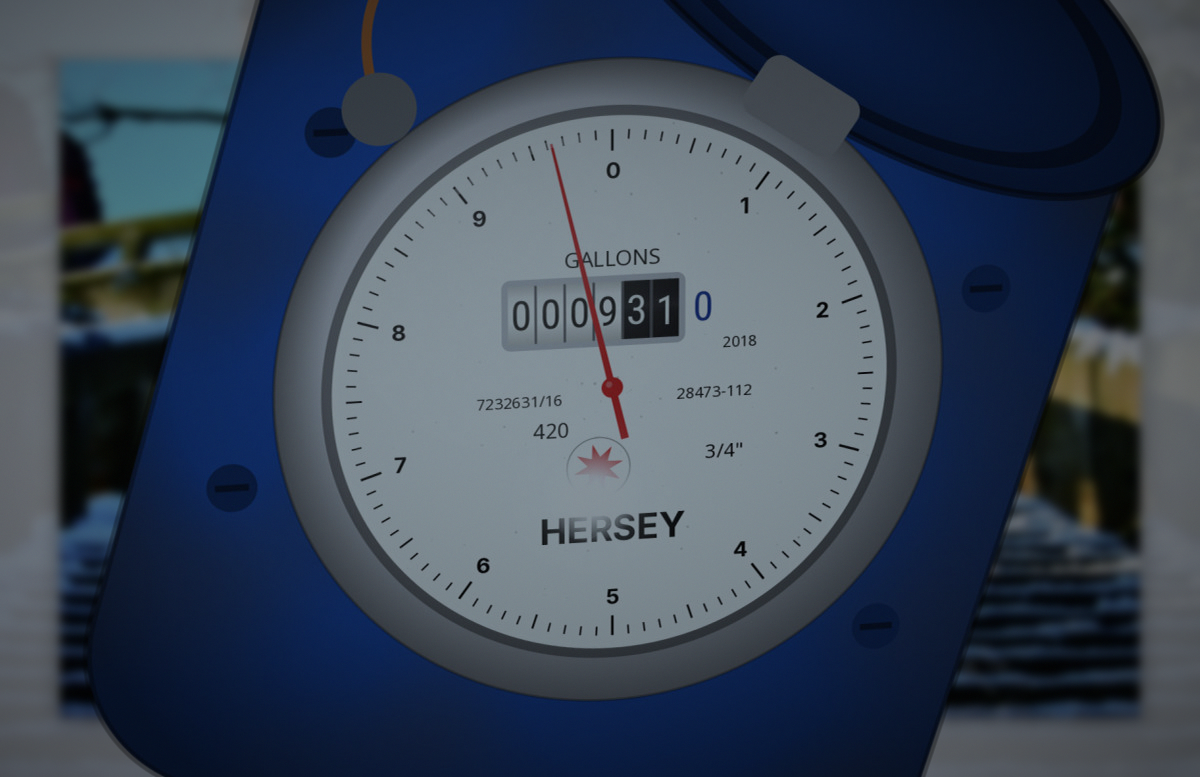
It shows 9309.6 gal
